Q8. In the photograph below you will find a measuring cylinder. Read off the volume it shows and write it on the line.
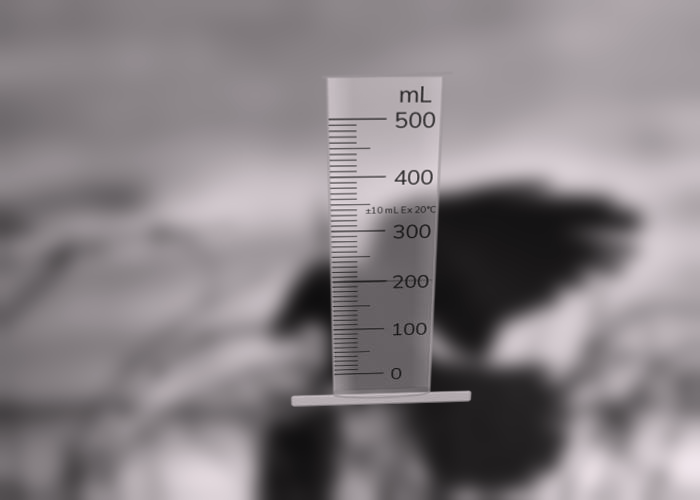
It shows 200 mL
